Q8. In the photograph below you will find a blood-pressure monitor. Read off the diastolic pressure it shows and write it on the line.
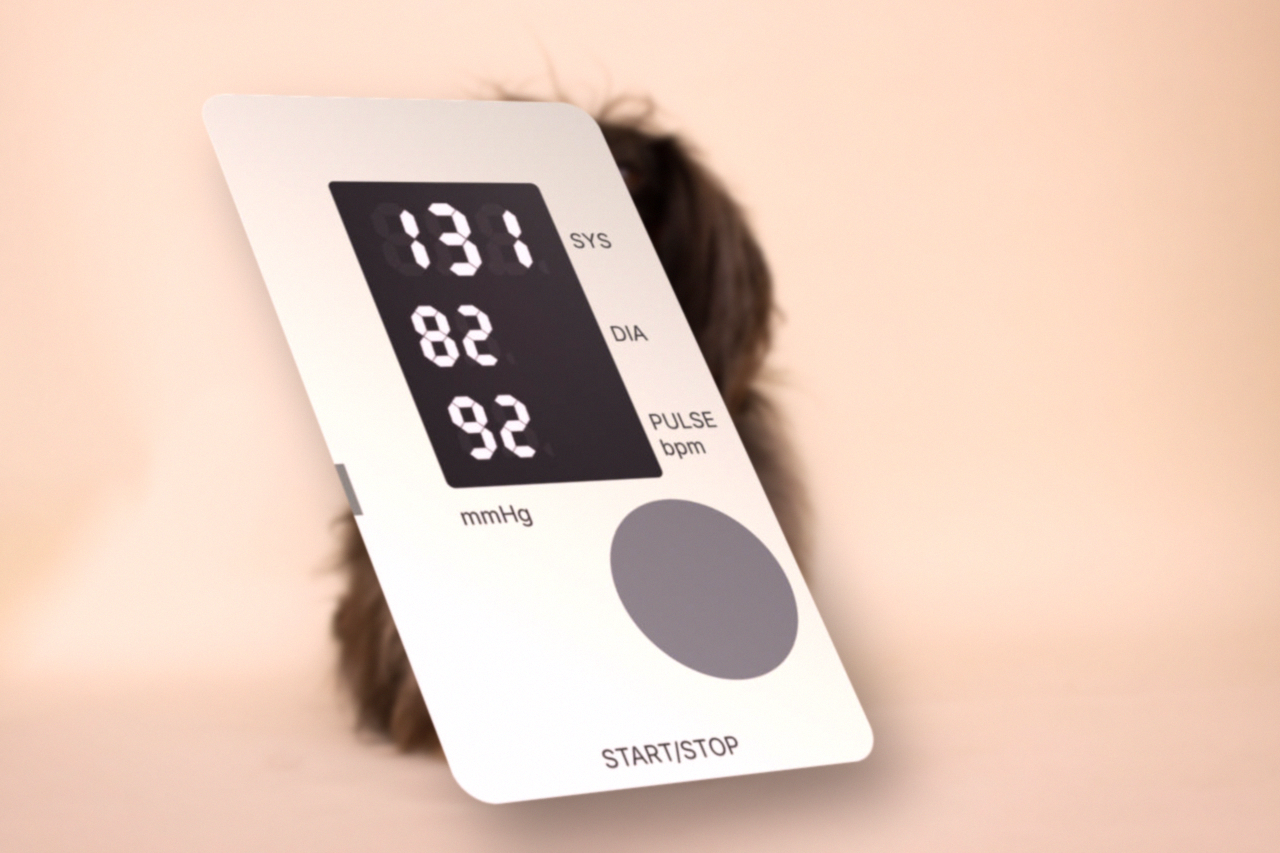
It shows 82 mmHg
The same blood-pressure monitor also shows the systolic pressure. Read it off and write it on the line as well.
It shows 131 mmHg
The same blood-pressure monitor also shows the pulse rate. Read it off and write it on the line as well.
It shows 92 bpm
